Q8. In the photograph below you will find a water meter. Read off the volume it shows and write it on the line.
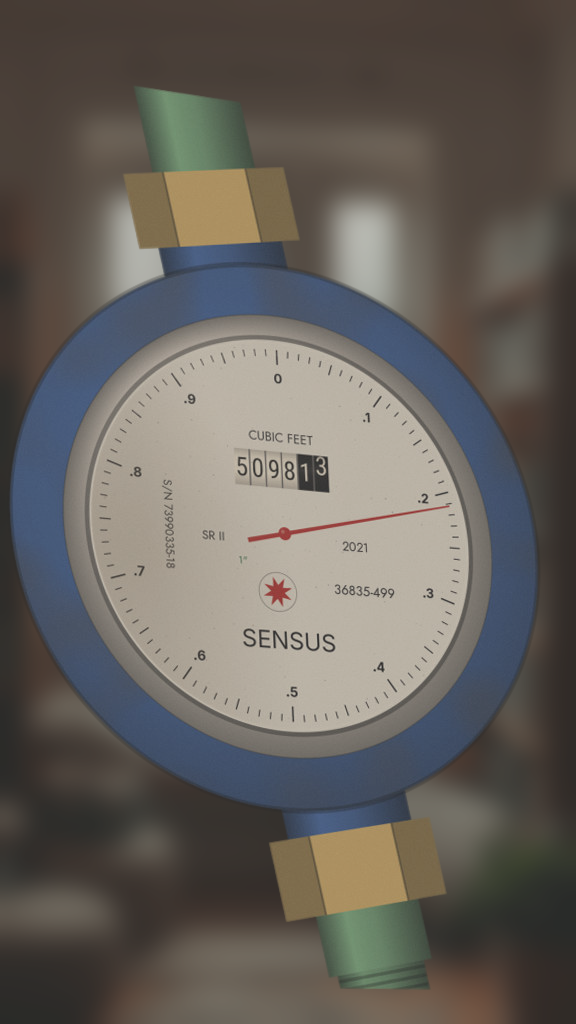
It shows 509813.21 ft³
